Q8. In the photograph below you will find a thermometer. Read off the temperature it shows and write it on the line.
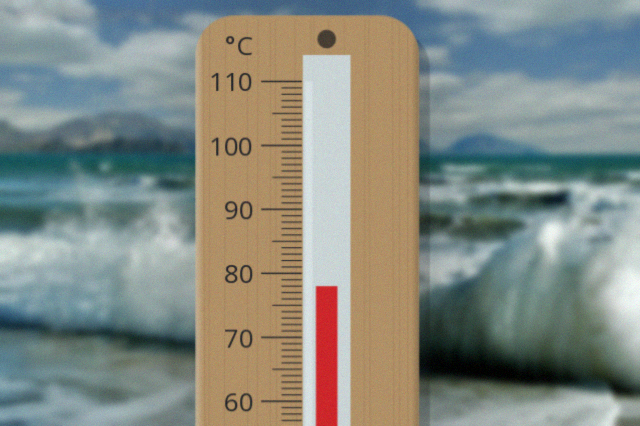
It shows 78 °C
